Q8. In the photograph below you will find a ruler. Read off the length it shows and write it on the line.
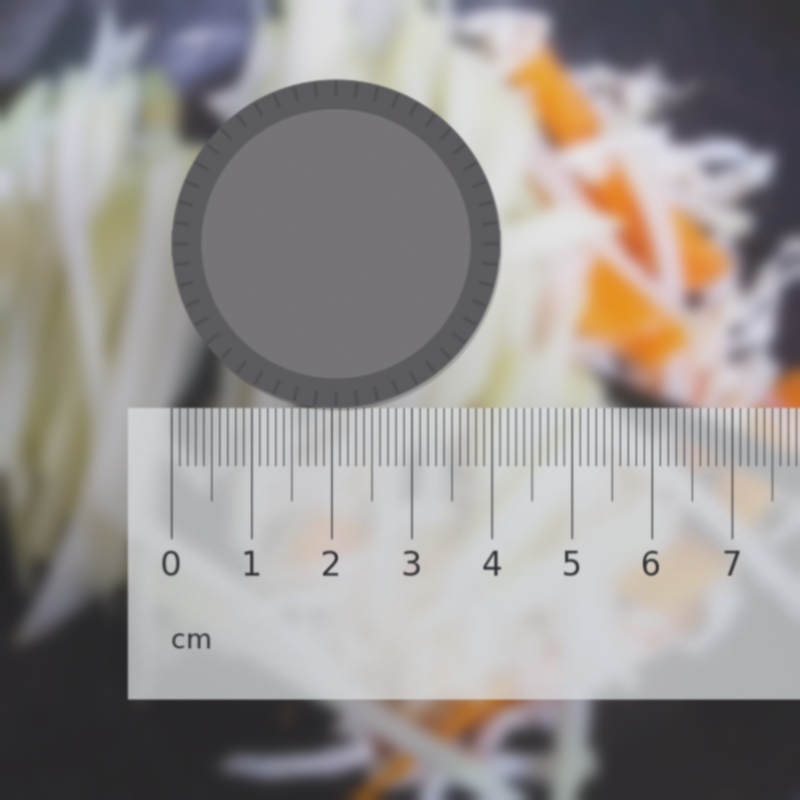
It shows 4.1 cm
